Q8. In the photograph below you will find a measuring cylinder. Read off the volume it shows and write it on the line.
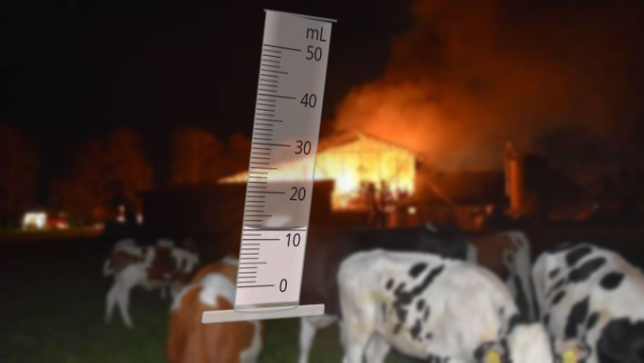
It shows 12 mL
